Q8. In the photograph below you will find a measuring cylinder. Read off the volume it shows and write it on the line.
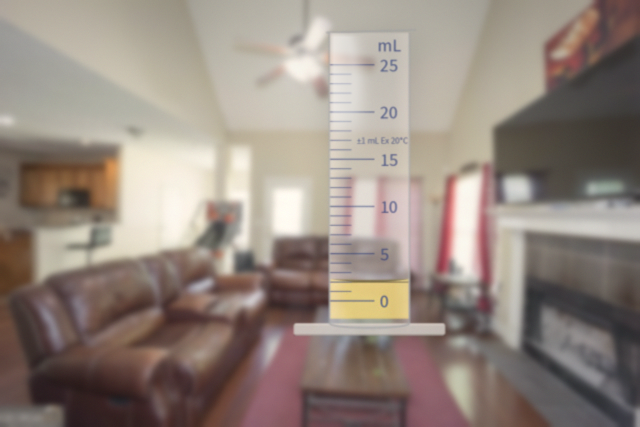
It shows 2 mL
